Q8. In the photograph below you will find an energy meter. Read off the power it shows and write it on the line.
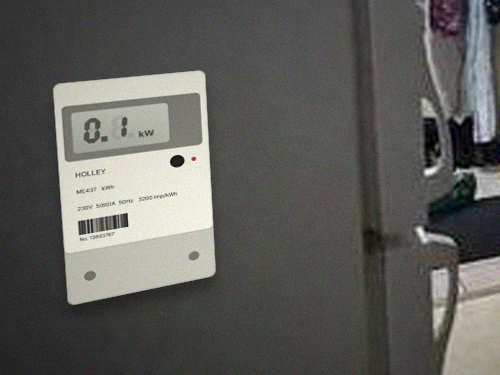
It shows 0.1 kW
